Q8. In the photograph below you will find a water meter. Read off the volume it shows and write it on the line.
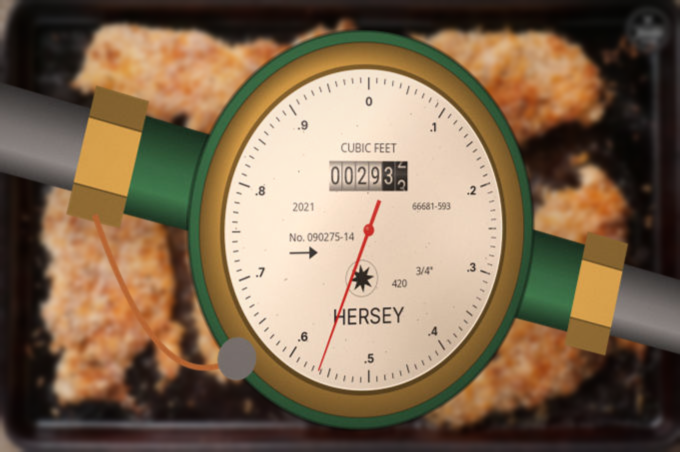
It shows 2932.56 ft³
